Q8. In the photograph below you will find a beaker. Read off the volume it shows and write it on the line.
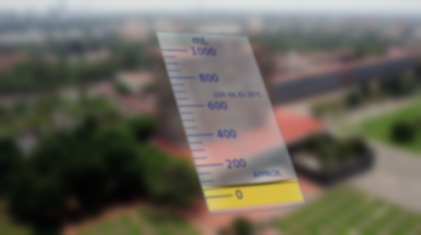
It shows 50 mL
